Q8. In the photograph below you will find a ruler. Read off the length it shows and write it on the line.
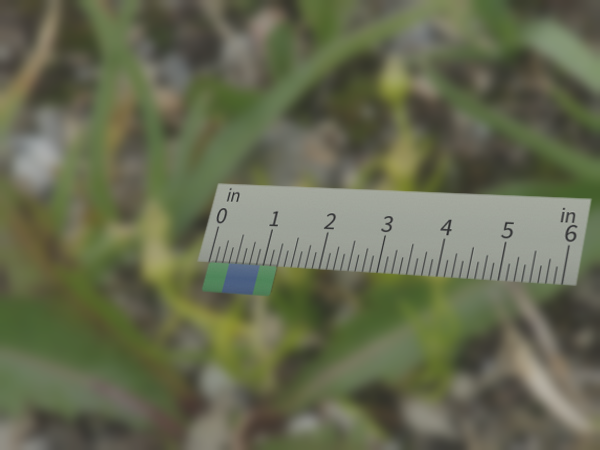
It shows 1.25 in
